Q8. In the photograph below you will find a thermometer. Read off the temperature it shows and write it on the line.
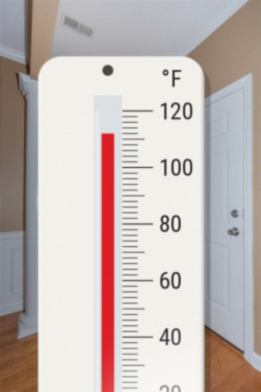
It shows 112 °F
